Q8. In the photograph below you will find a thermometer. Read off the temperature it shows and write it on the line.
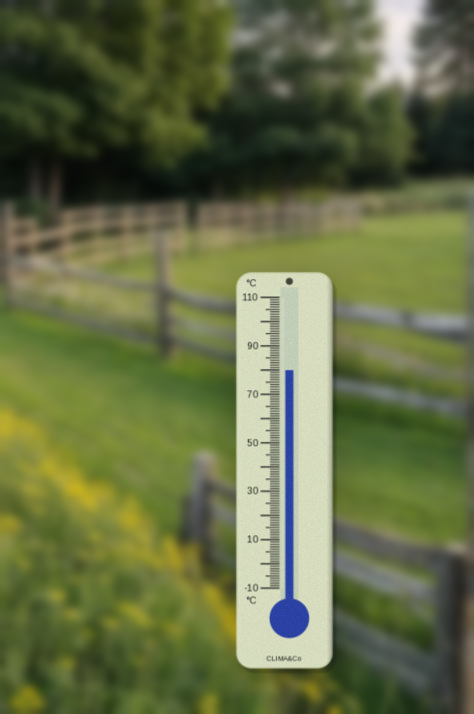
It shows 80 °C
